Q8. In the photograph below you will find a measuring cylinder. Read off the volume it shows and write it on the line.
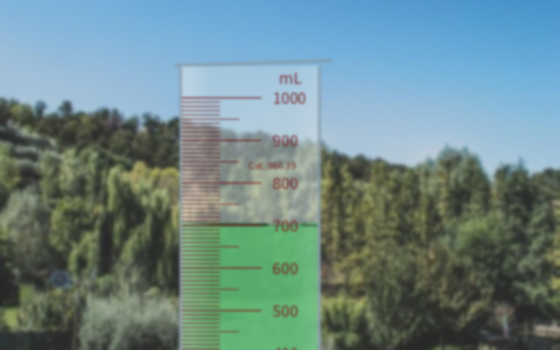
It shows 700 mL
